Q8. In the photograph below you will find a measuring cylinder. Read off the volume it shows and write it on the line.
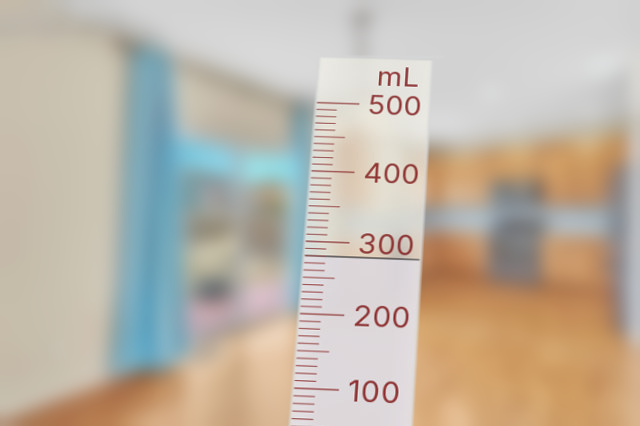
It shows 280 mL
